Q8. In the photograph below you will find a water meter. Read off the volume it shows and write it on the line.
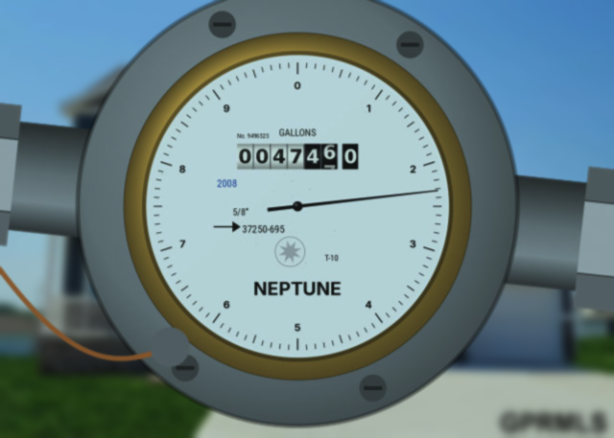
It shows 47462.3 gal
